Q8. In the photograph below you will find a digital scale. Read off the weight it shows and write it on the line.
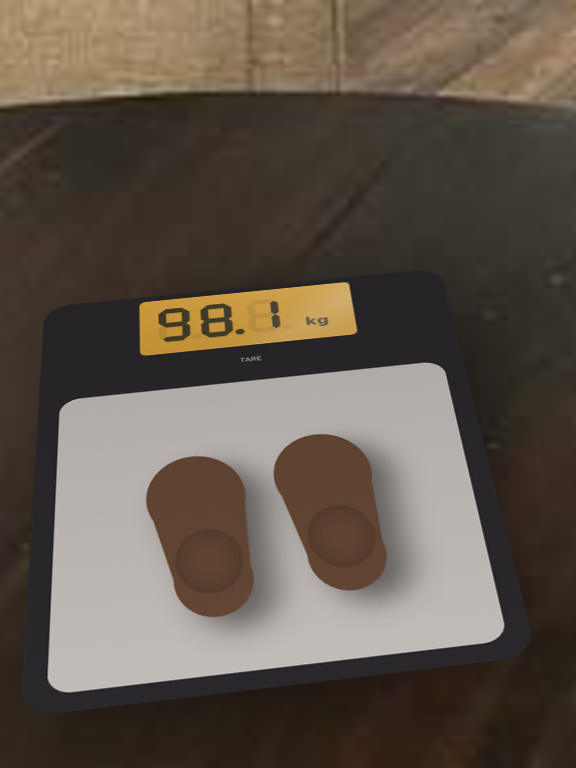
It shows 98.1 kg
